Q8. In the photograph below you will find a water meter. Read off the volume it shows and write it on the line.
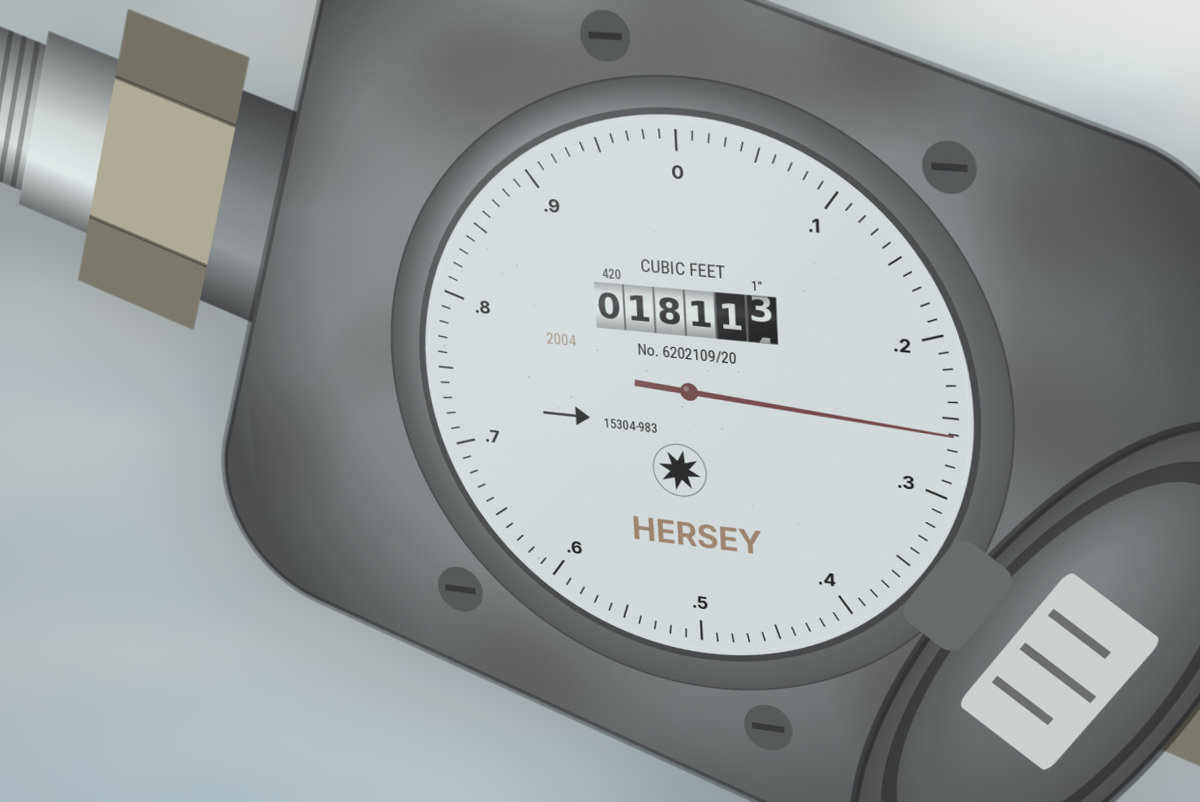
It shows 18113.26 ft³
